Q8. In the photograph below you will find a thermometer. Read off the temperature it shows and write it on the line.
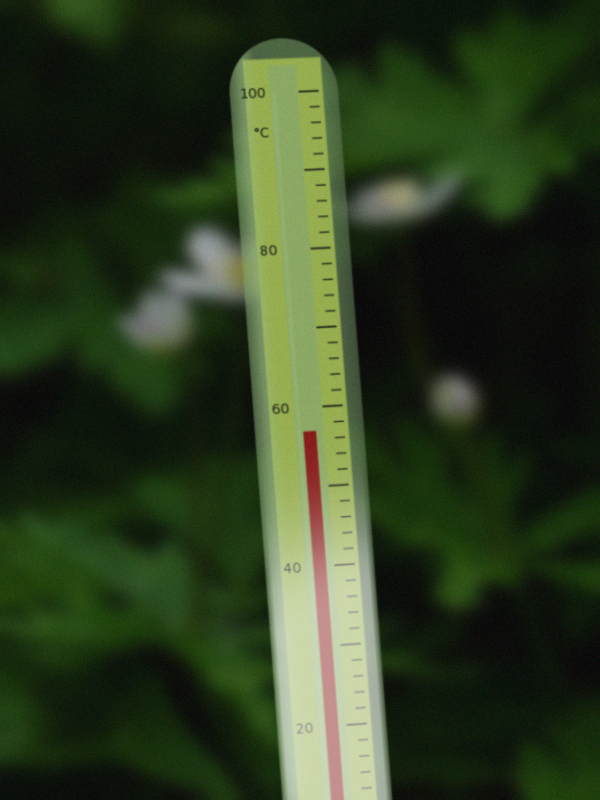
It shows 57 °C
